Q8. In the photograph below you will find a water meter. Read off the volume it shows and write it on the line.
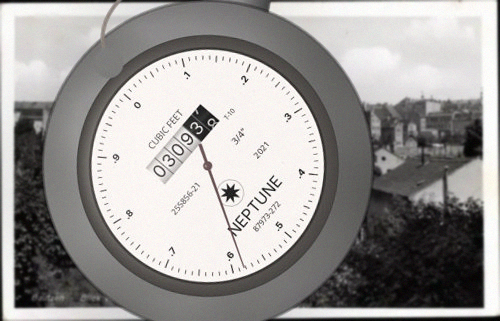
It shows 30937.58 ft³
